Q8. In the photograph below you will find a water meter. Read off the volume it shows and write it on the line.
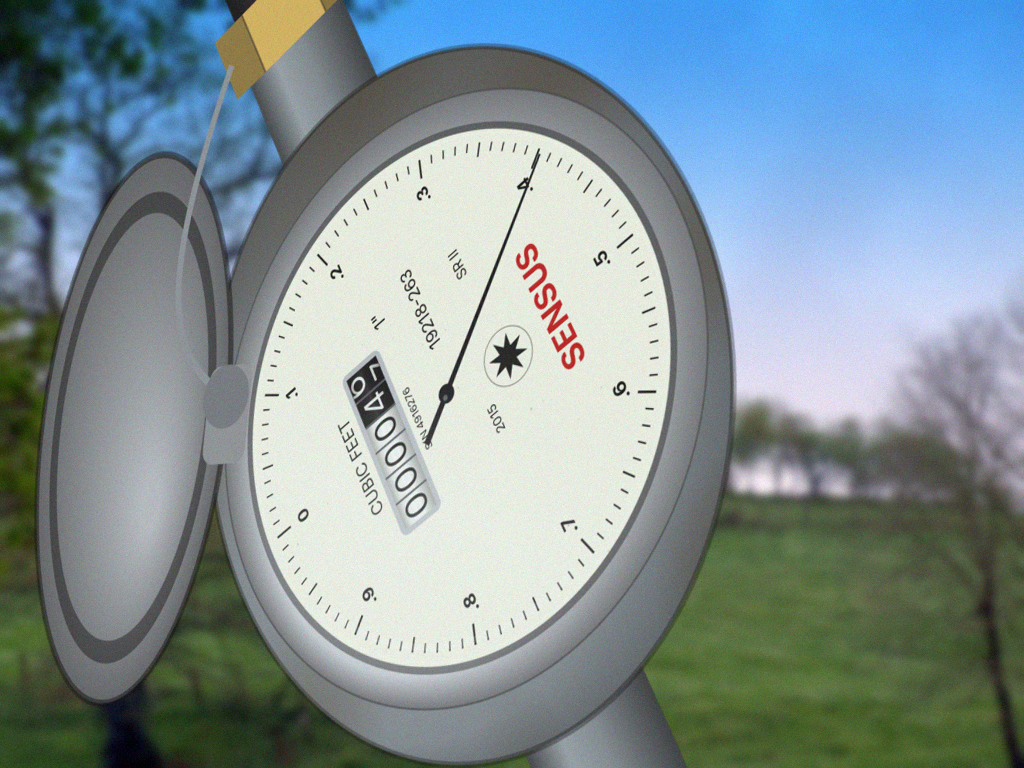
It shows 46.40 ft³
